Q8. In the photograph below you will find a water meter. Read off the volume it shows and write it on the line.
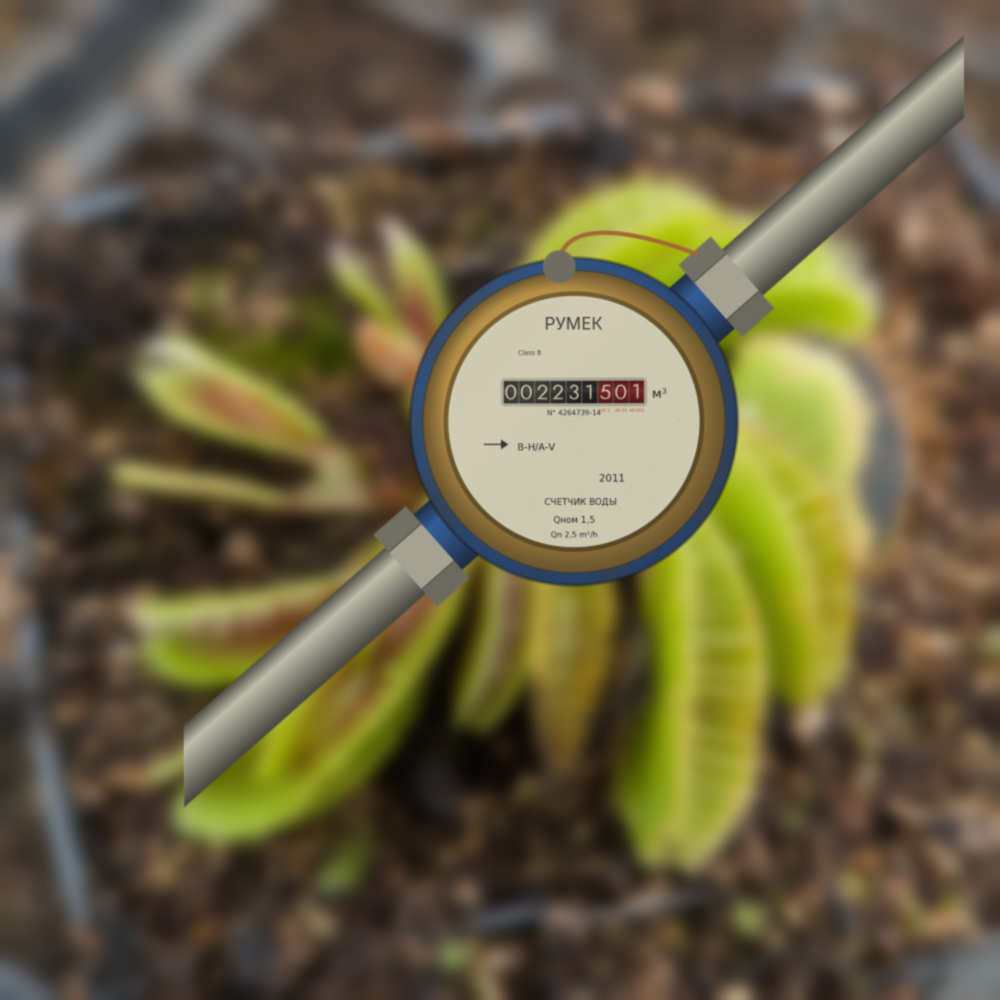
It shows 2231.501 m³
